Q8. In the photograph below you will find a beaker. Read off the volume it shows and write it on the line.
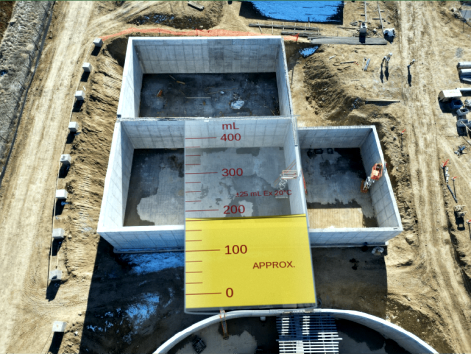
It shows 175 mL
